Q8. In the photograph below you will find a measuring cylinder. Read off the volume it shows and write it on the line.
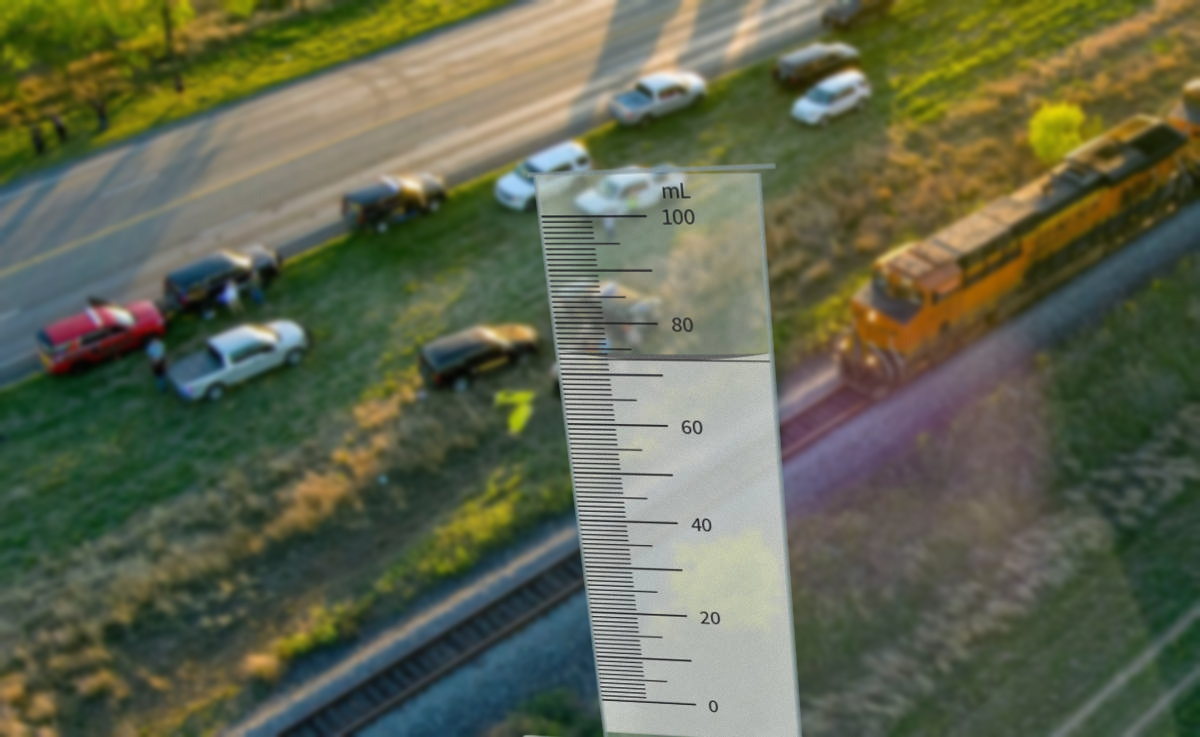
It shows 73 mL
